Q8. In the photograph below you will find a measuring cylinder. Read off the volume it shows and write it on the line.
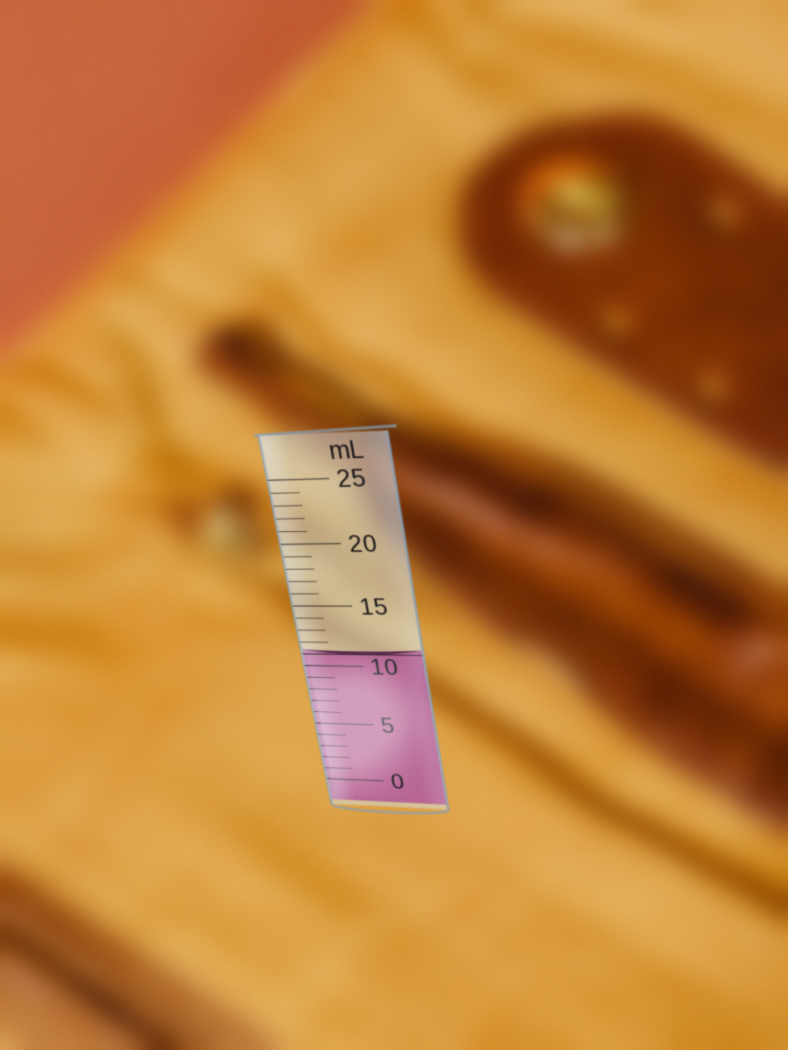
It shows 11 mL
